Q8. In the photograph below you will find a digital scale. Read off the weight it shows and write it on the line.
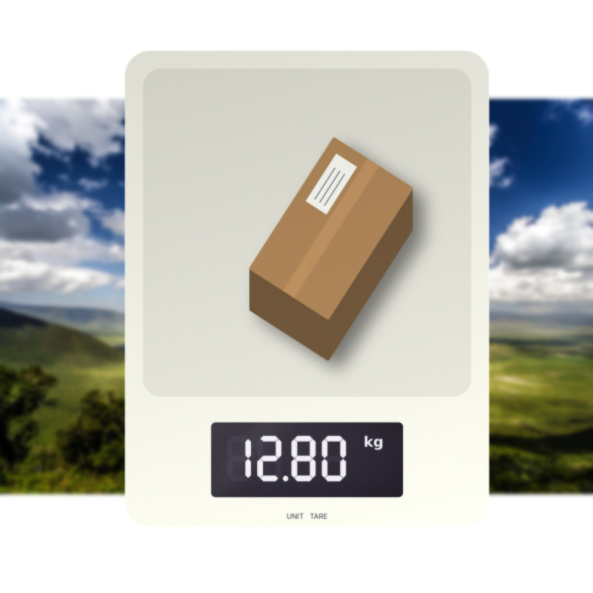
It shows 12.80 kg
